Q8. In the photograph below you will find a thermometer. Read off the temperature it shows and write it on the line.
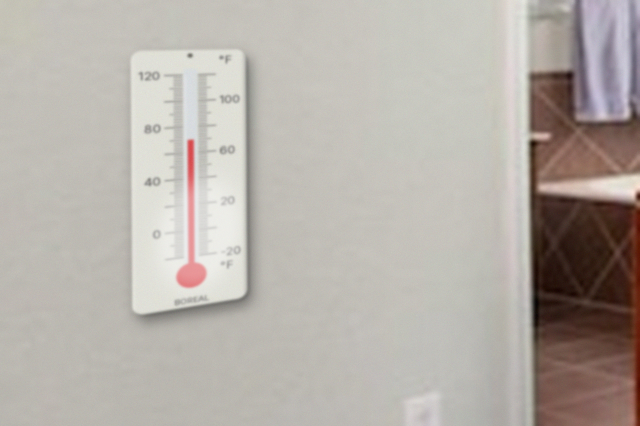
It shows 70 °F
